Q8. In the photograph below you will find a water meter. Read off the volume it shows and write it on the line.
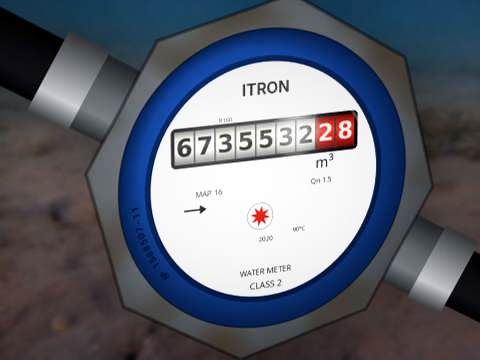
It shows 6735532.28 m³
